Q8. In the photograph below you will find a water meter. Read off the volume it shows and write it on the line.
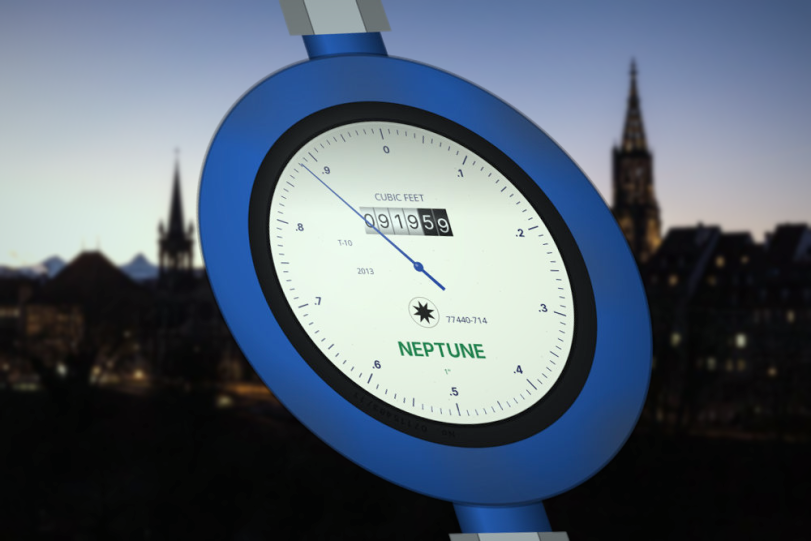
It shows 91958.88 ft³
